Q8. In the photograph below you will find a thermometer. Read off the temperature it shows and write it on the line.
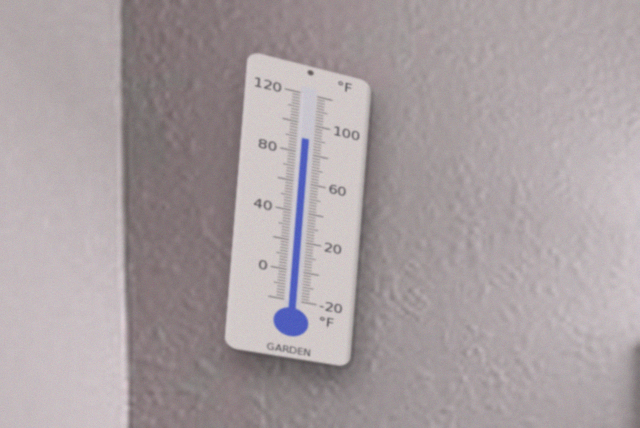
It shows 90 °F
